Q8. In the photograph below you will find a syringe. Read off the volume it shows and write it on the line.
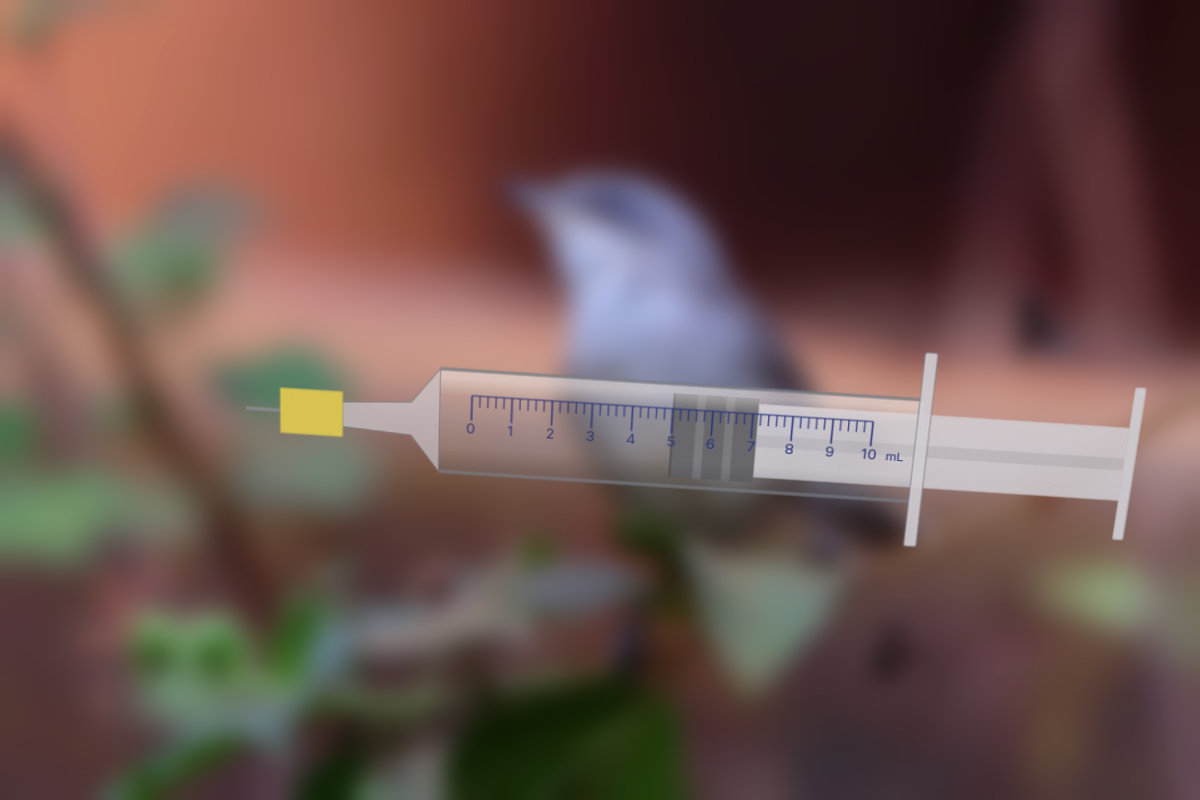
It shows 5 mL
